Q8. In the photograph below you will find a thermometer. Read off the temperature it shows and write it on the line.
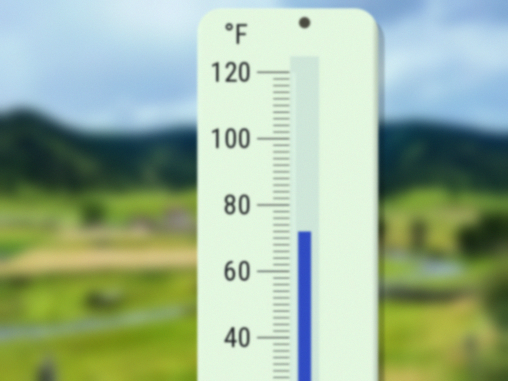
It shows 72 °F
